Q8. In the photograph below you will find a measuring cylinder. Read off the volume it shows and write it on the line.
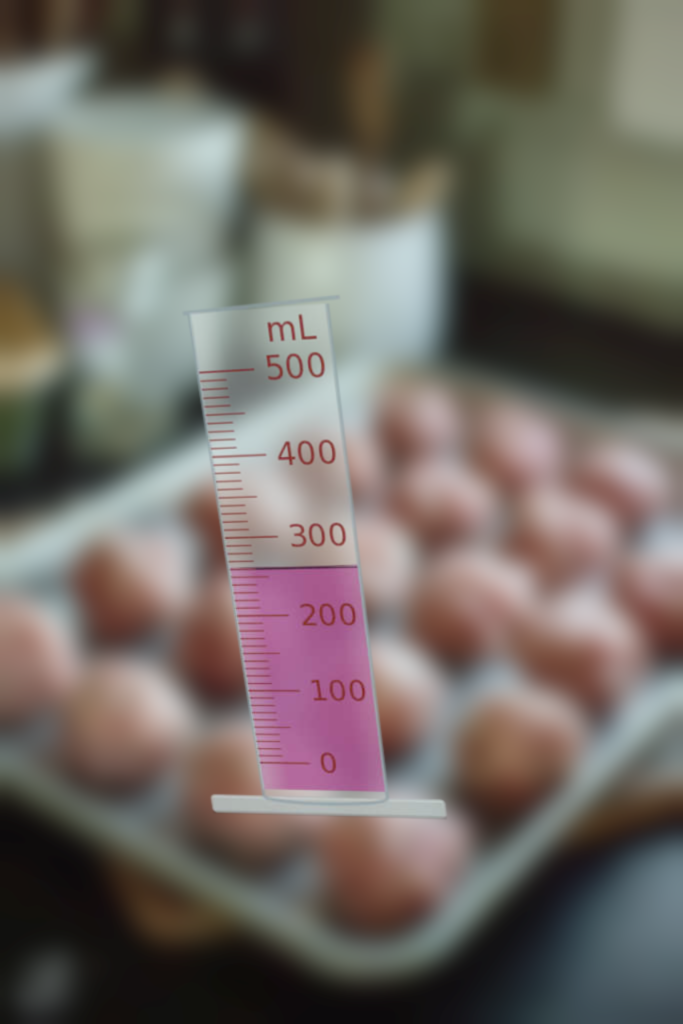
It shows 260 mL
